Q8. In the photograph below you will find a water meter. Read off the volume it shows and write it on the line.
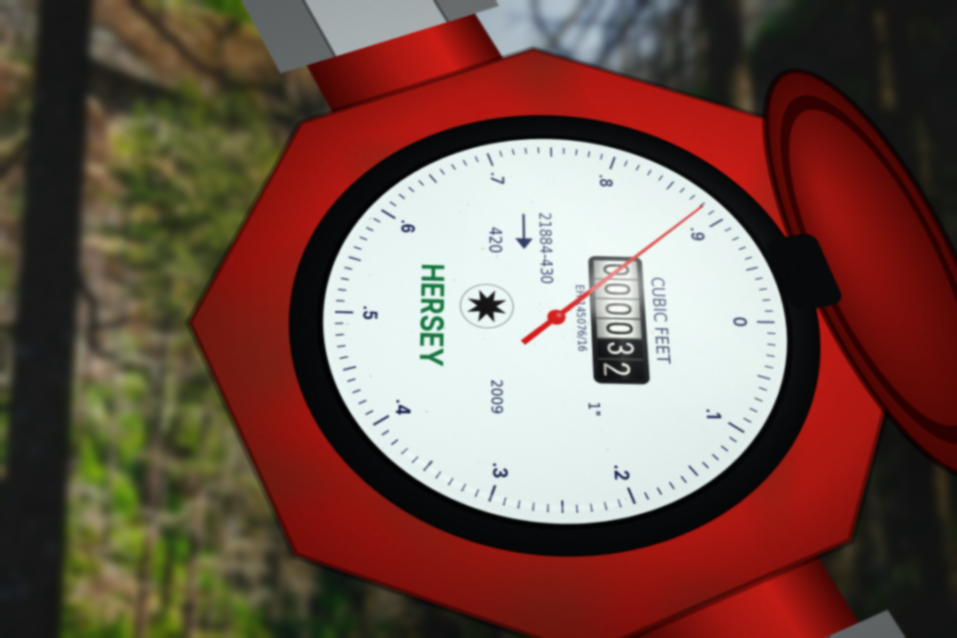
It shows 31.88 ft³
